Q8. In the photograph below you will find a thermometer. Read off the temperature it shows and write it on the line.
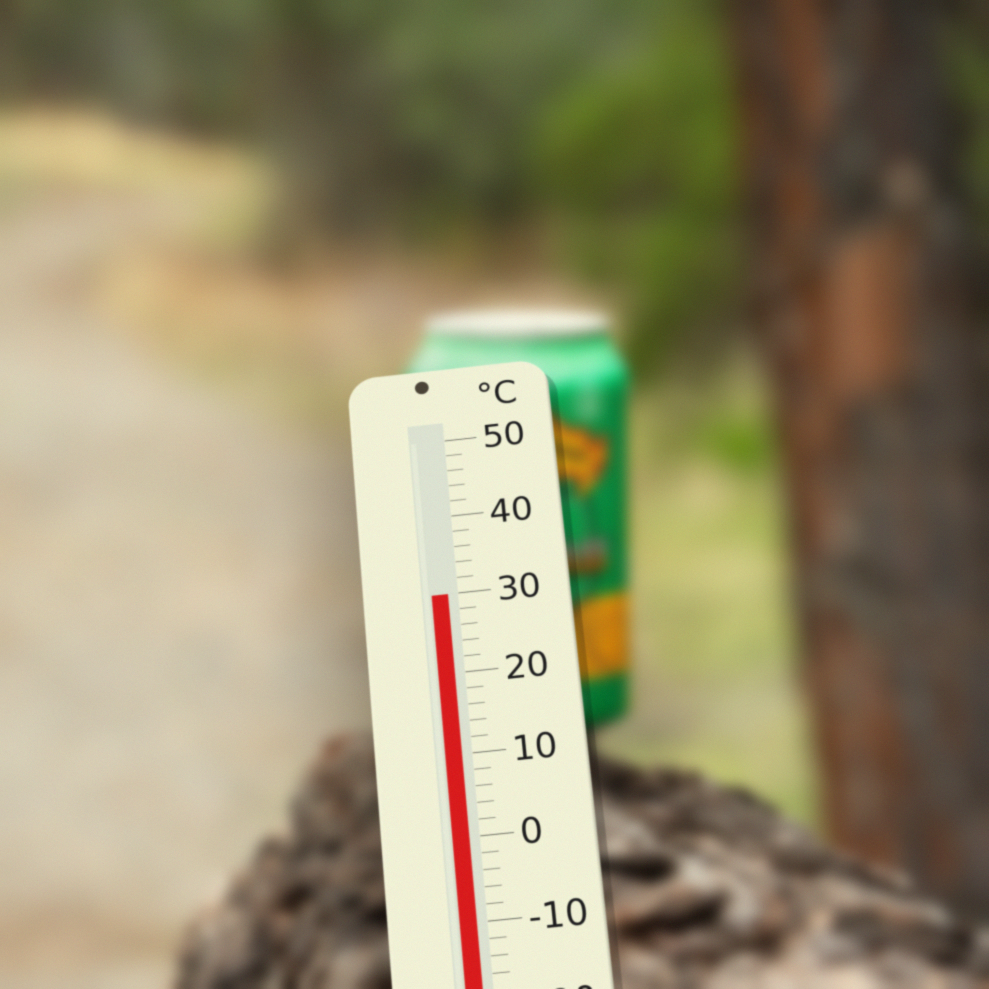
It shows 30 °C
